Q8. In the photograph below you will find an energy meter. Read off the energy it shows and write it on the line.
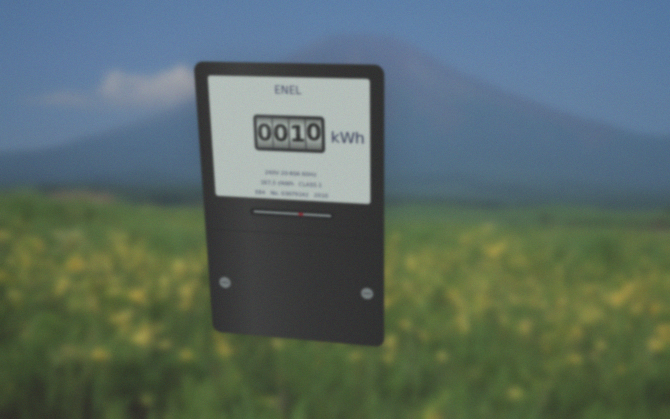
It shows 10 kWh
